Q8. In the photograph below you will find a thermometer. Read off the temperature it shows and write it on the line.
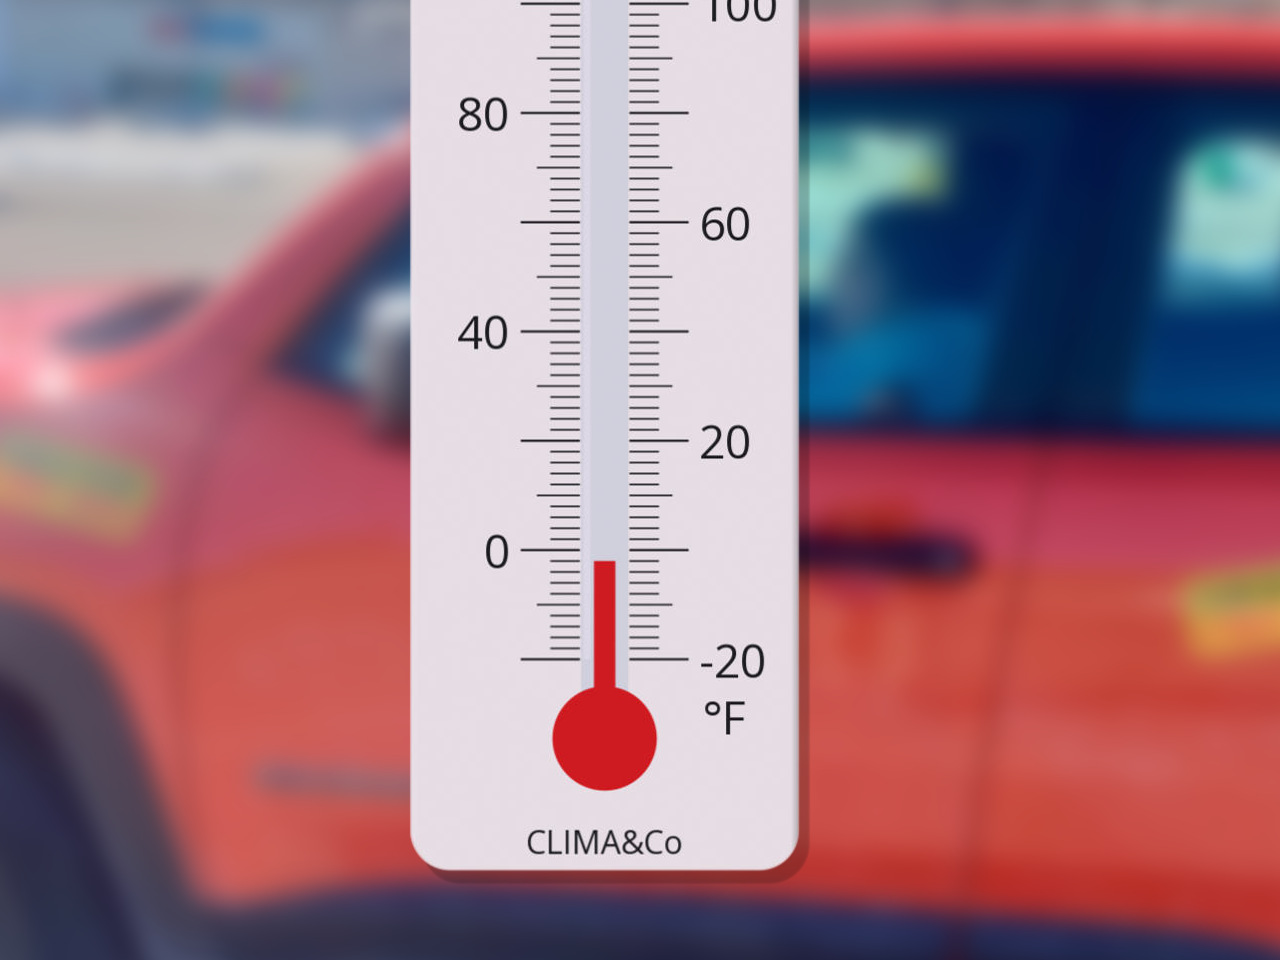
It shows -2 °F
